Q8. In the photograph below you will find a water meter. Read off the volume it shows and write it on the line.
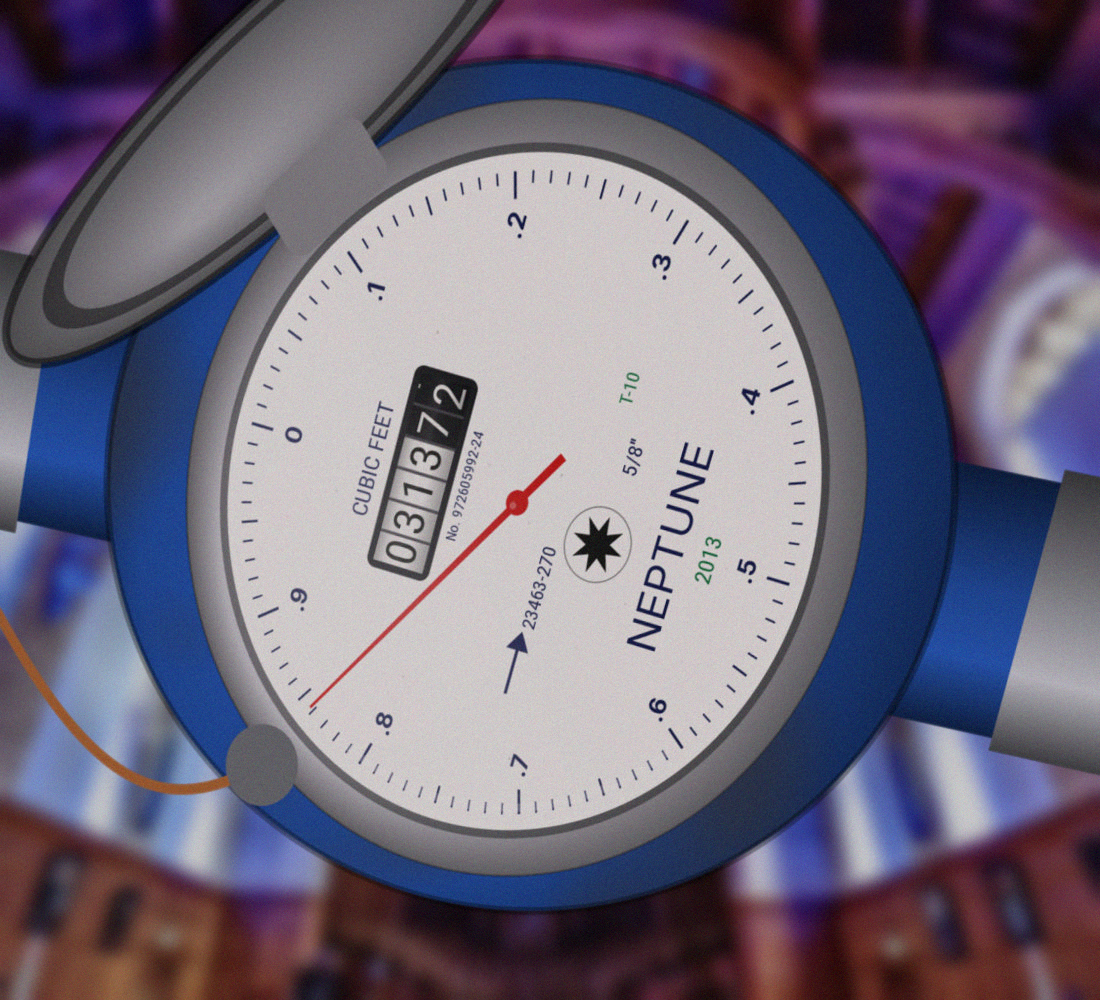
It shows 31371.84 ft³
